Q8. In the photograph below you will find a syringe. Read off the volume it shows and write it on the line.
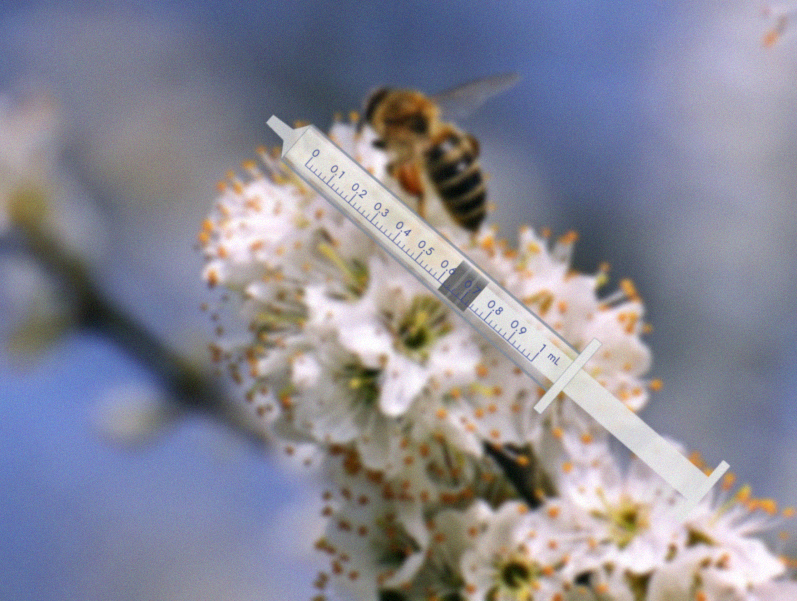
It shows 0.62 mL
